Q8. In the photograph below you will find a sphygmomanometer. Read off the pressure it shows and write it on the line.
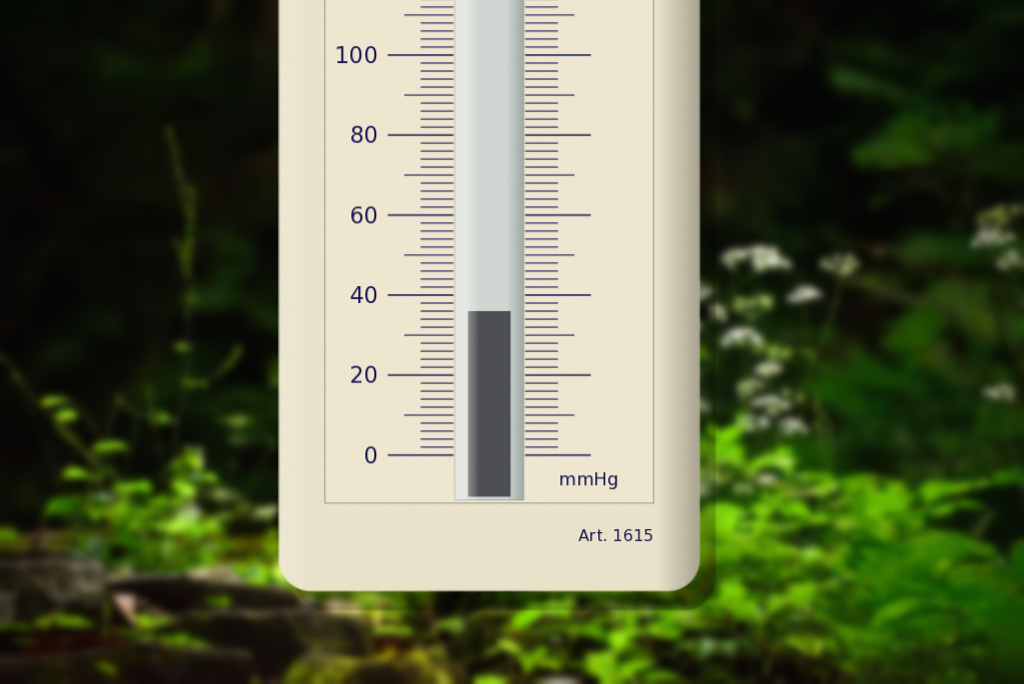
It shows 36 mmHg
